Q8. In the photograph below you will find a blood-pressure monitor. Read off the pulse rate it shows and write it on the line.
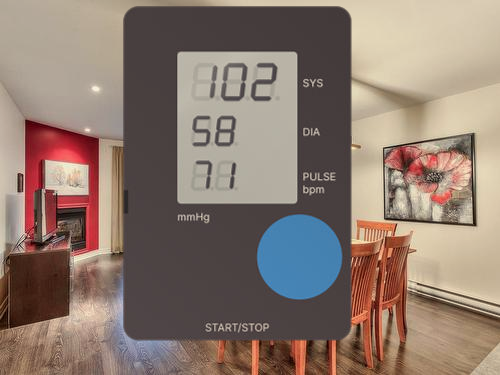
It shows 71 bpm
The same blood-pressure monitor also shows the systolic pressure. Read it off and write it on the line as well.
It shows 102 mmHg
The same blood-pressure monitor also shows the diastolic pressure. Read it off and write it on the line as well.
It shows 58 mmHg
